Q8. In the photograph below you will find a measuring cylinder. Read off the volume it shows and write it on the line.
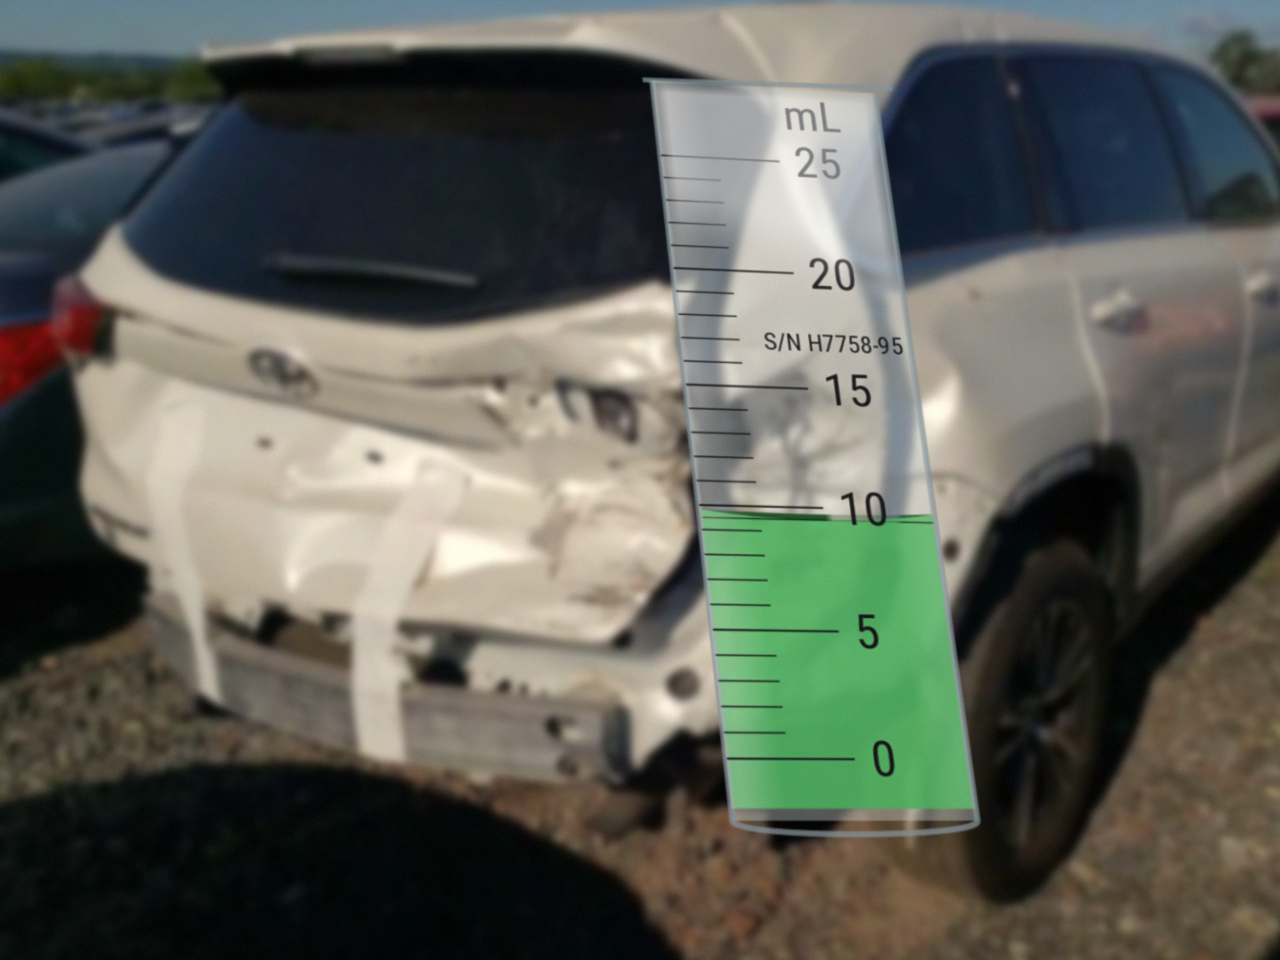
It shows 9.5 mL
